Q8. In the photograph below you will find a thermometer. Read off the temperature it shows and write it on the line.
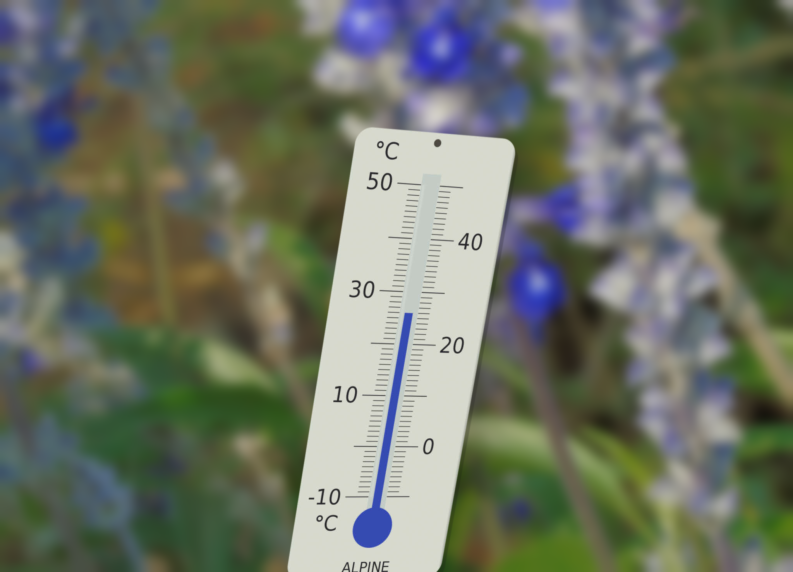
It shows 26 °C
